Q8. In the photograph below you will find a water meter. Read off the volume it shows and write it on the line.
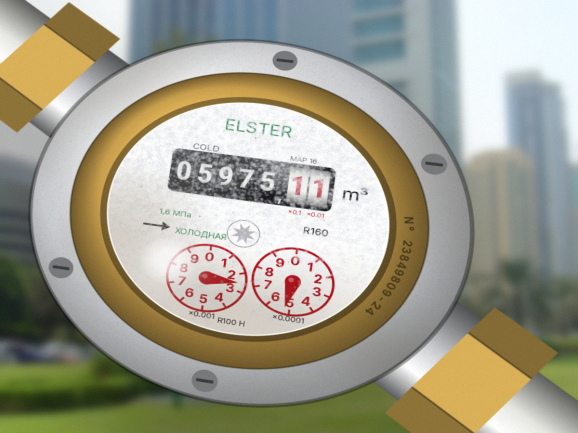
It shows 5975.1125 m³
